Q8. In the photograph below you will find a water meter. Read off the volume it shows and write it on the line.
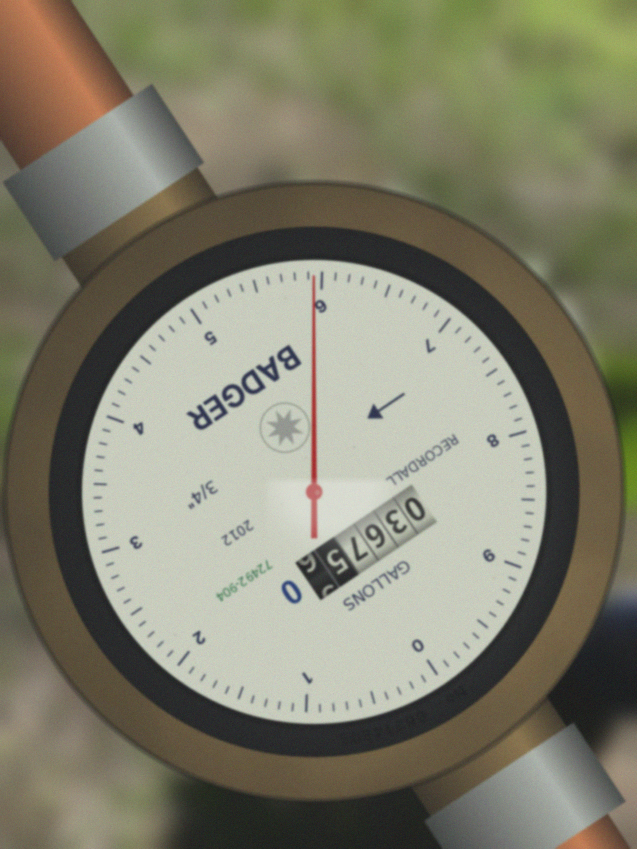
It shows 367555.9 gal
